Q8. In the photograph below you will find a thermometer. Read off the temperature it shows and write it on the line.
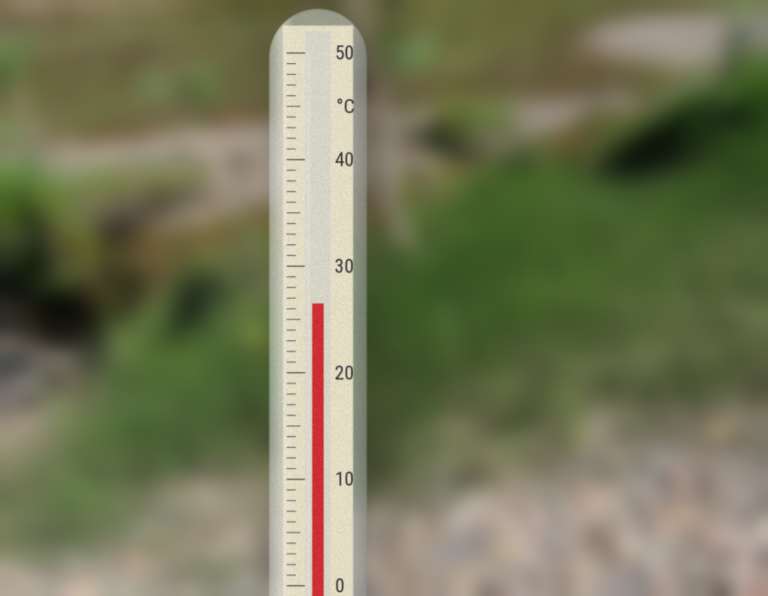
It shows 26.5 °C
